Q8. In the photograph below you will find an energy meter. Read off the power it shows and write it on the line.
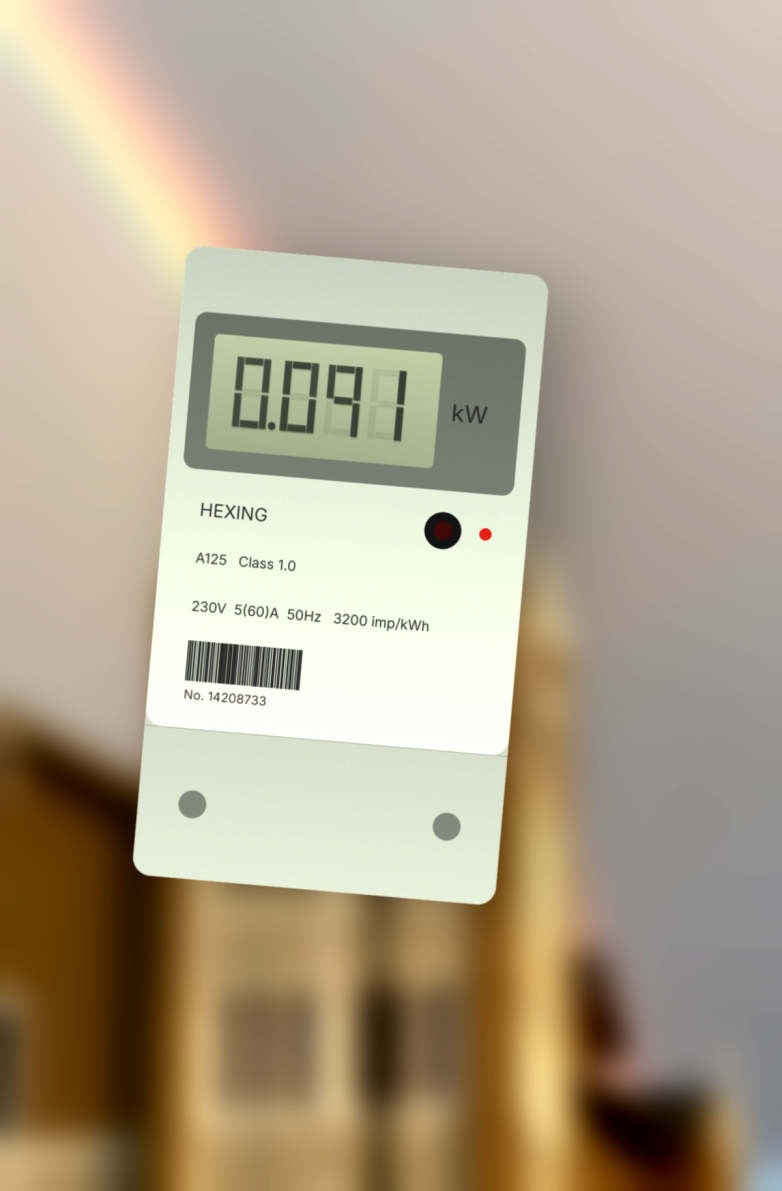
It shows 0.091 kW
